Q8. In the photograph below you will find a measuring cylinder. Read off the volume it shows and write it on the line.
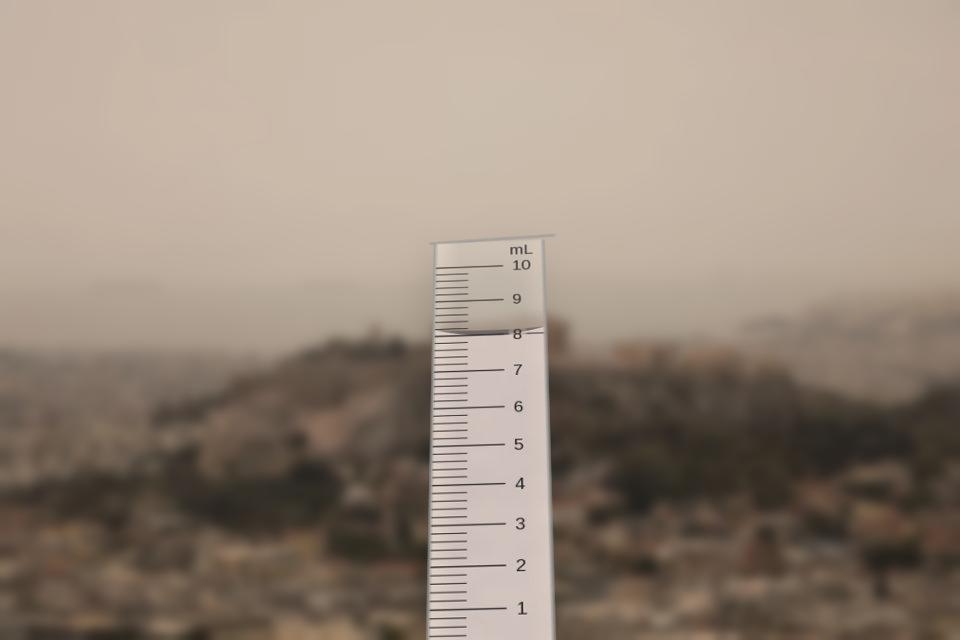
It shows 8 mL
